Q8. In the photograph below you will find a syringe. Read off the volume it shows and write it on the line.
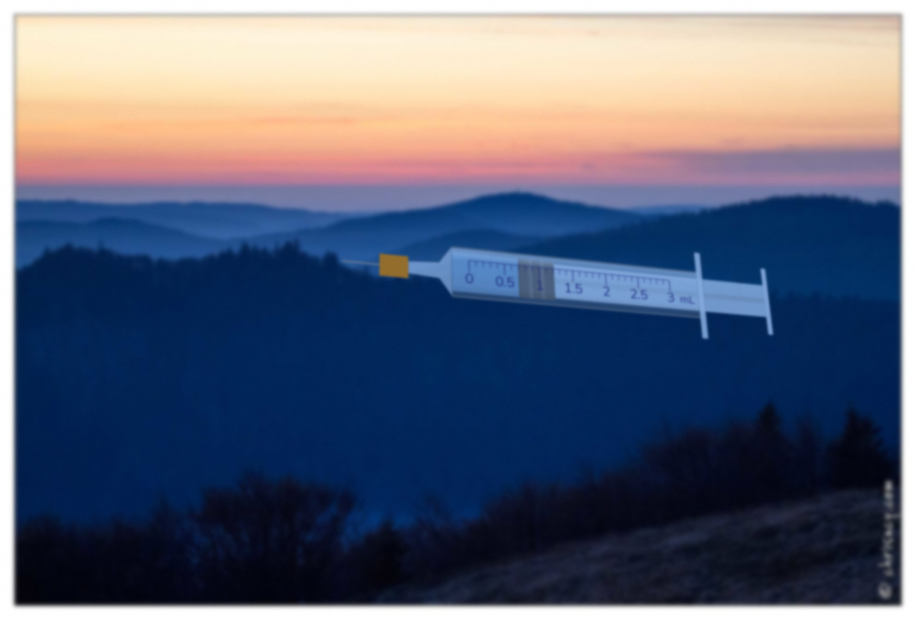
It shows 0.7 mL
